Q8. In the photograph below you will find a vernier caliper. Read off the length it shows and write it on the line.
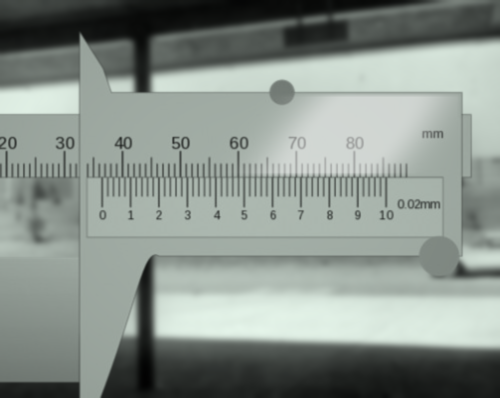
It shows 36.5 mm
